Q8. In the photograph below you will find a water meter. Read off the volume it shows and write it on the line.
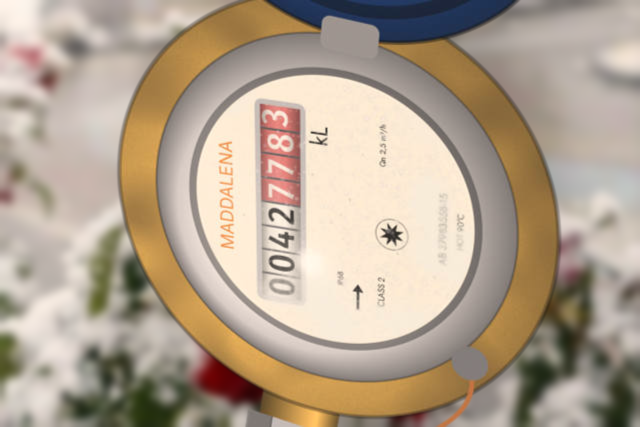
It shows 42.7783 kL
